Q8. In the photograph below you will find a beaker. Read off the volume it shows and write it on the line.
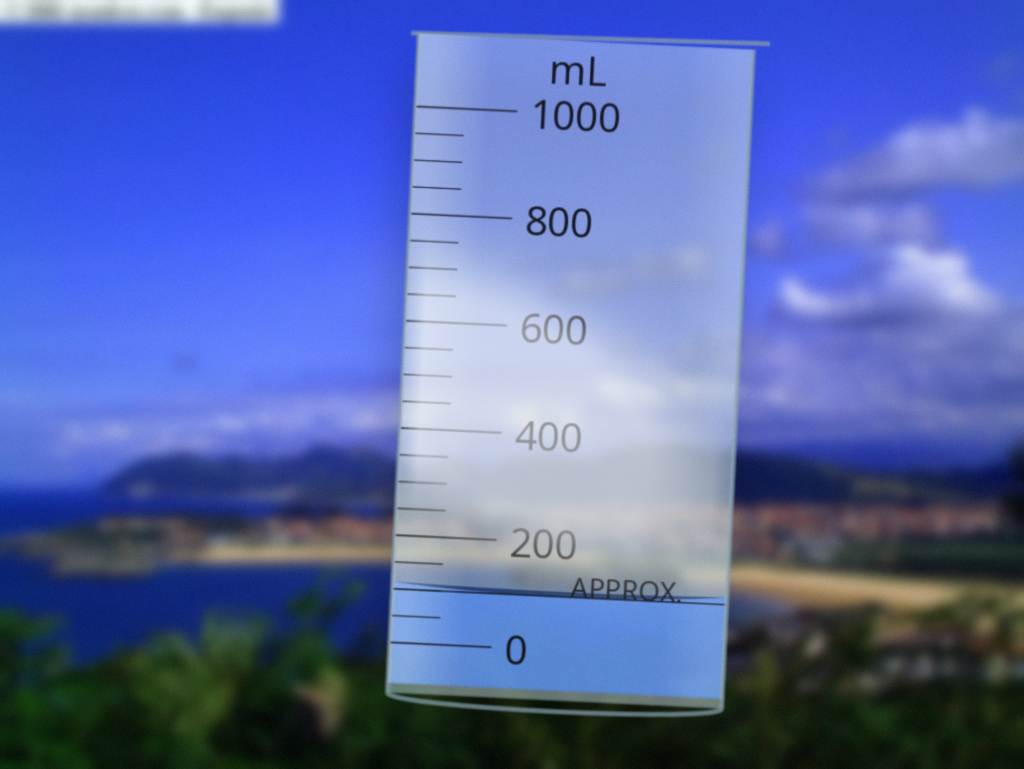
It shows 100 mL
